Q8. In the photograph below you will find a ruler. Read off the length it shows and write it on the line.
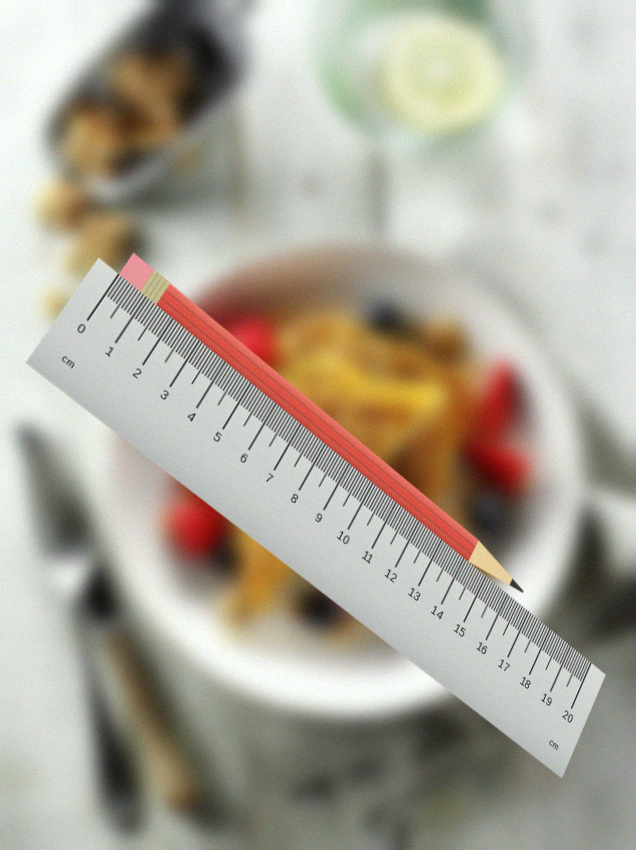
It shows 16.5 cm
